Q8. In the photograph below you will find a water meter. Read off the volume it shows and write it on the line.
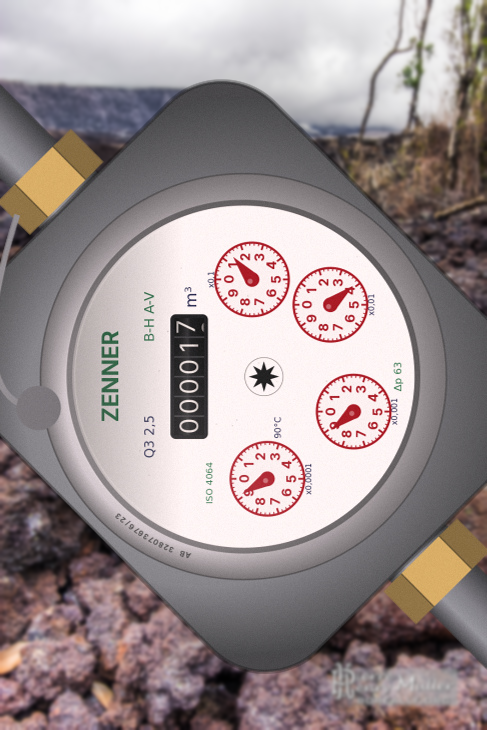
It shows 17.1389 m³
